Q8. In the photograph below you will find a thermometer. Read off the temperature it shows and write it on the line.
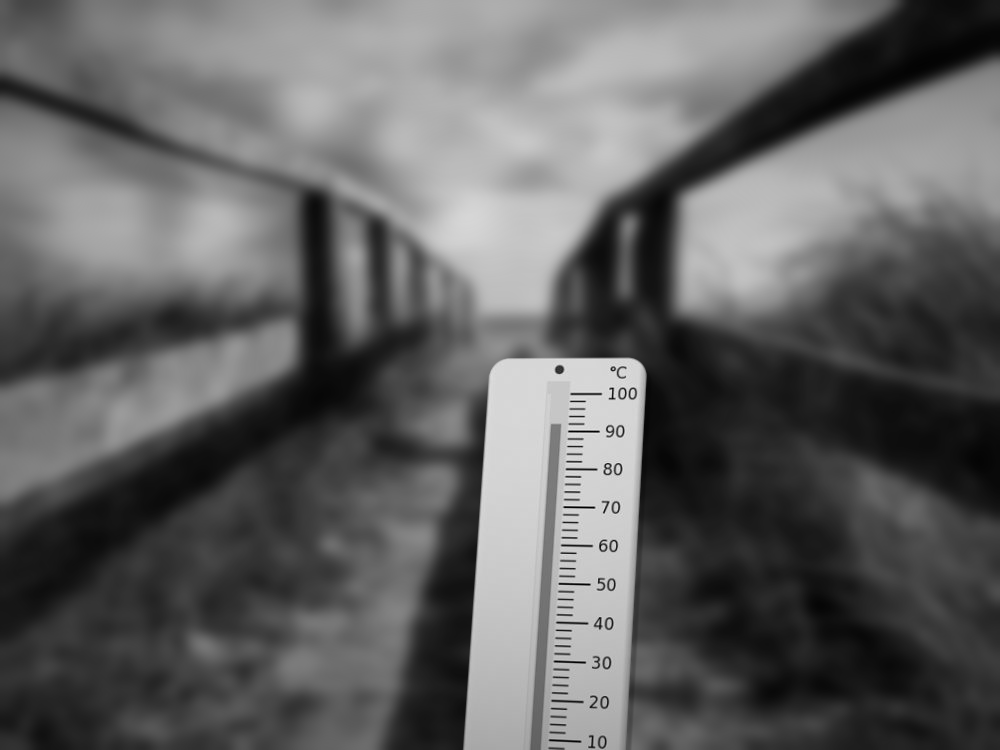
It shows 92 °C
